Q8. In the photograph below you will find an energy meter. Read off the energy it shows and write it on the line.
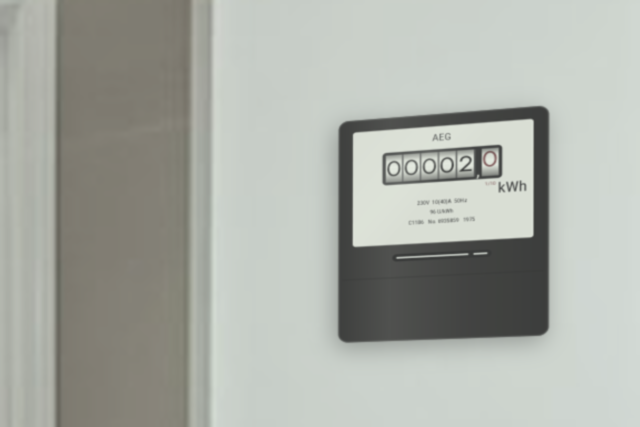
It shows 2.0 kWh
